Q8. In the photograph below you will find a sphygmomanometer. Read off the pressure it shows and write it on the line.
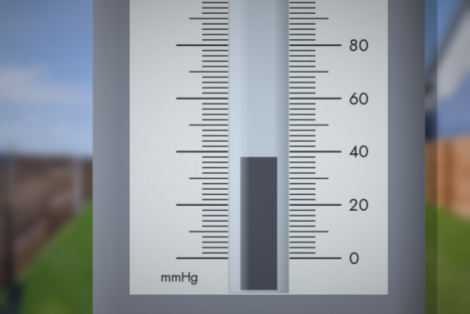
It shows 38 mmHg
